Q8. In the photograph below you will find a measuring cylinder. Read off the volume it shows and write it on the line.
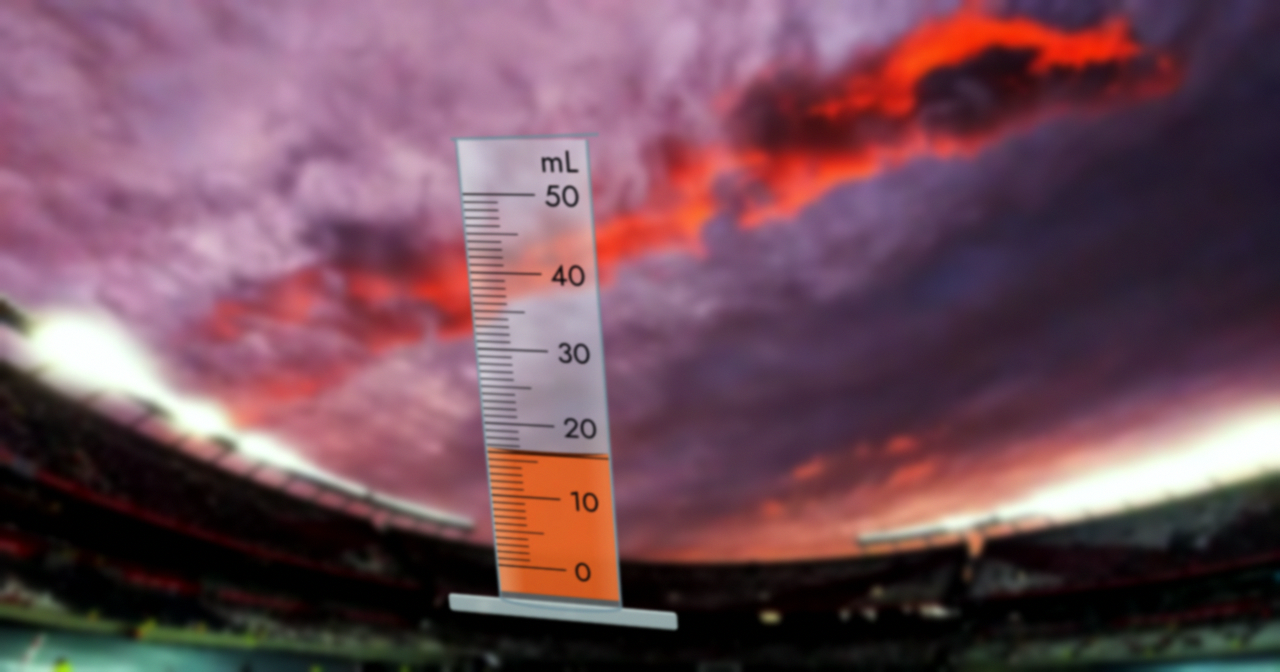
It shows 16 mL
